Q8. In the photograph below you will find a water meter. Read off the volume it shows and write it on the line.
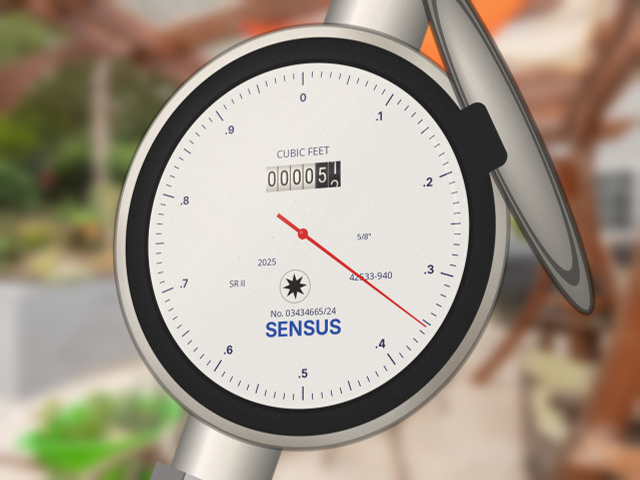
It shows 51.35 ft³
